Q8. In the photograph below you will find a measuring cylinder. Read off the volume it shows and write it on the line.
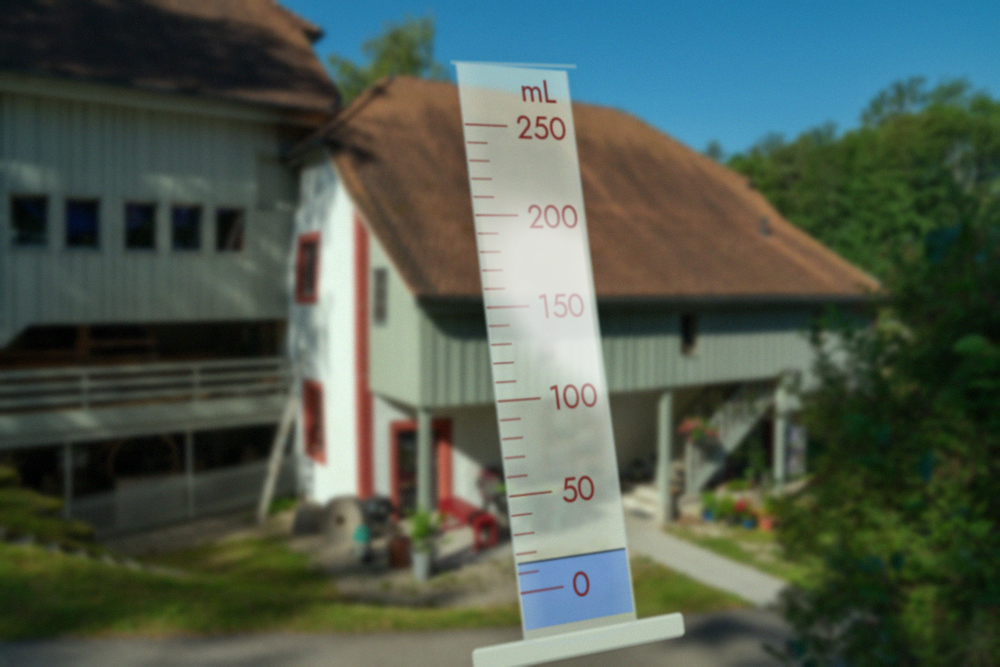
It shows 15 mL
